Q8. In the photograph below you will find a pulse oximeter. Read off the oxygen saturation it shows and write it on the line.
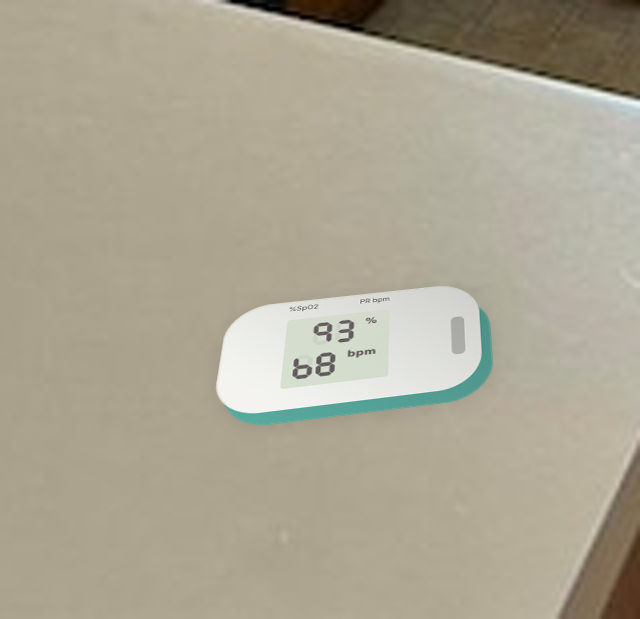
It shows 93 %
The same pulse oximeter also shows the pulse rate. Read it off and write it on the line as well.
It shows 68 bpm
